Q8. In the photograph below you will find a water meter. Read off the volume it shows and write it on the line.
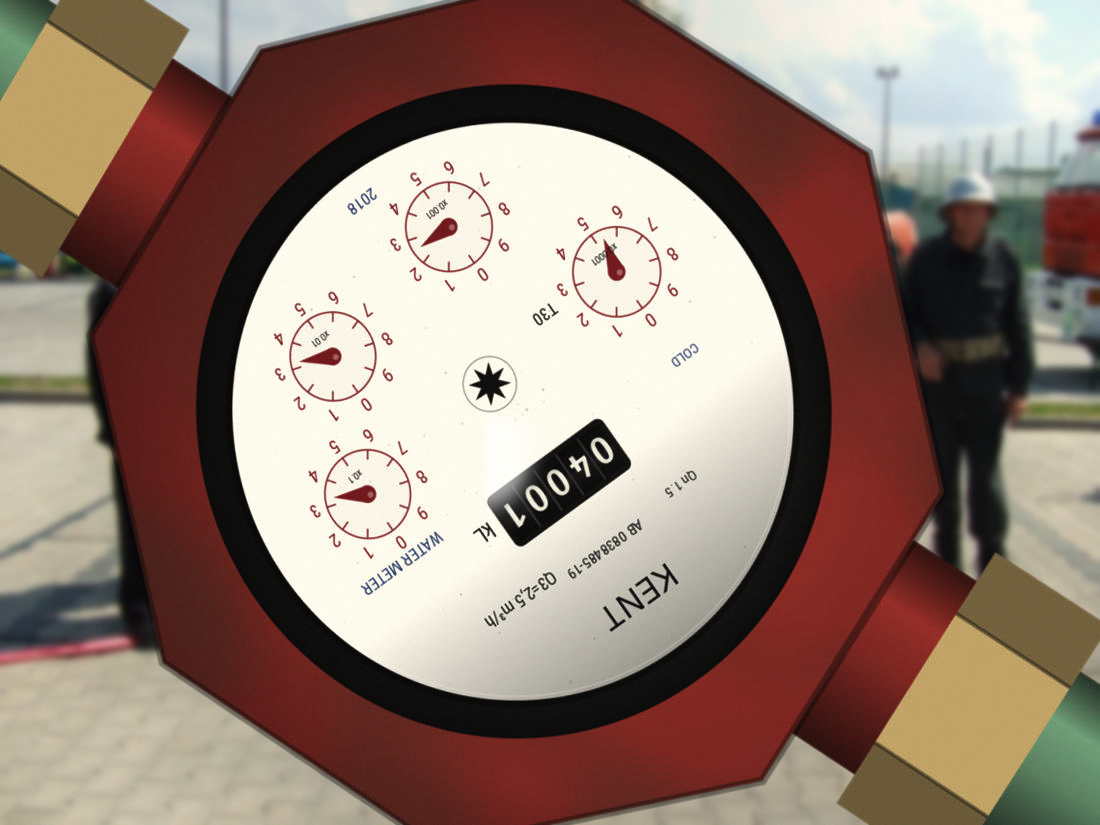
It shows 4001.3325 kL
